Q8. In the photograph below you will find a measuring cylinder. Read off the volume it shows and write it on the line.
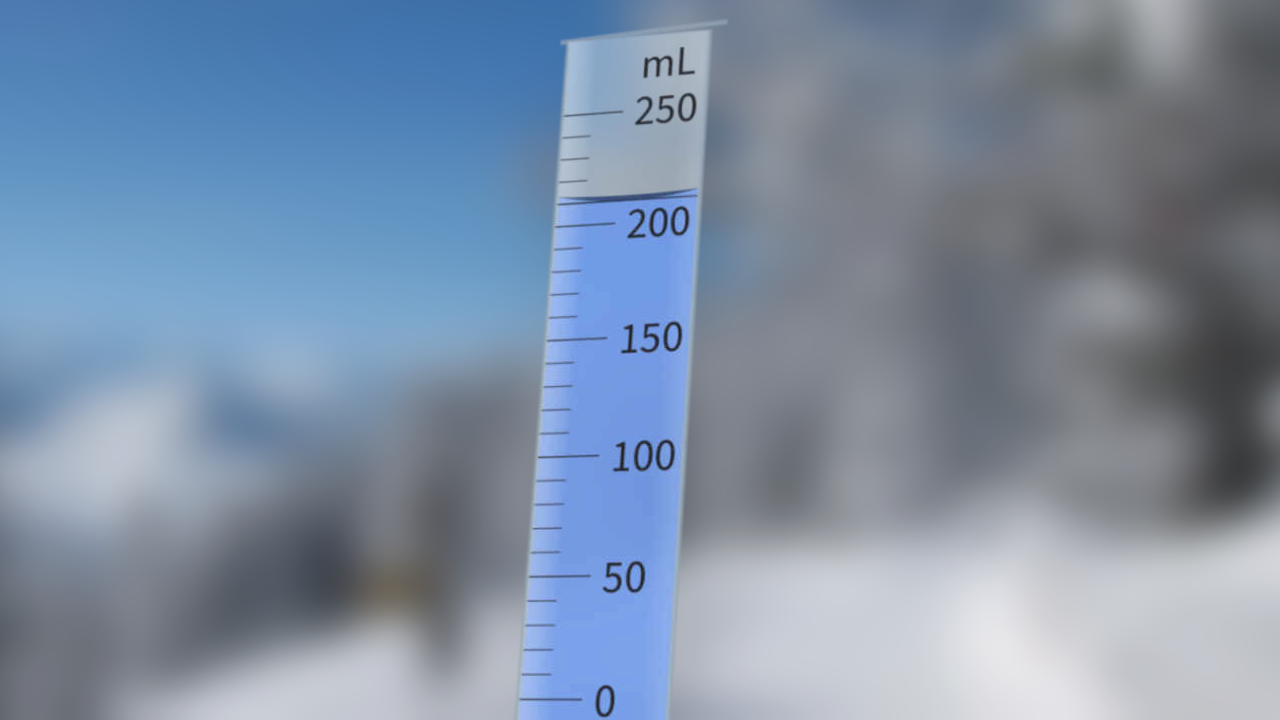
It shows 210 mL
